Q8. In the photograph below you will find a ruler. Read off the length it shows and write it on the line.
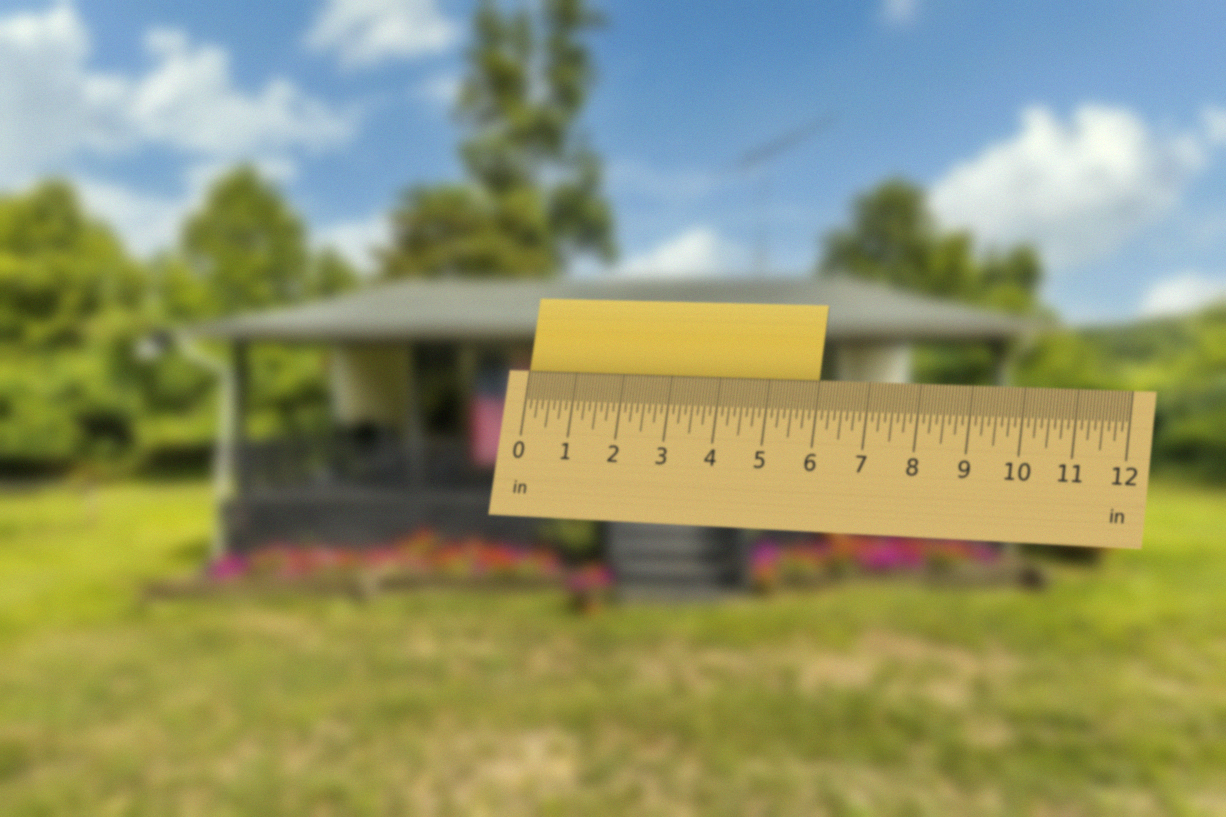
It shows 6 in
